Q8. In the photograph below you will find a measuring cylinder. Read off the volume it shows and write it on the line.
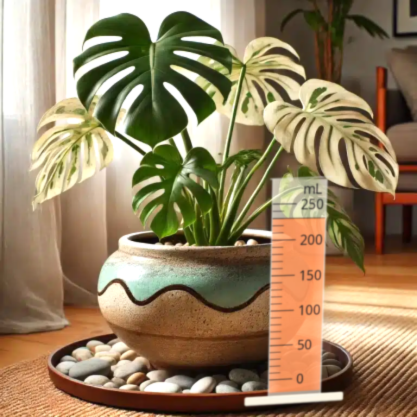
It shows 230 mL
